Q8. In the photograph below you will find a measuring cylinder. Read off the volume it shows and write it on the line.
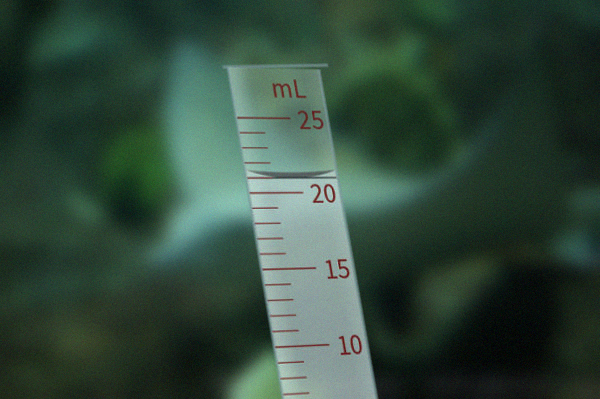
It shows 21 mL
